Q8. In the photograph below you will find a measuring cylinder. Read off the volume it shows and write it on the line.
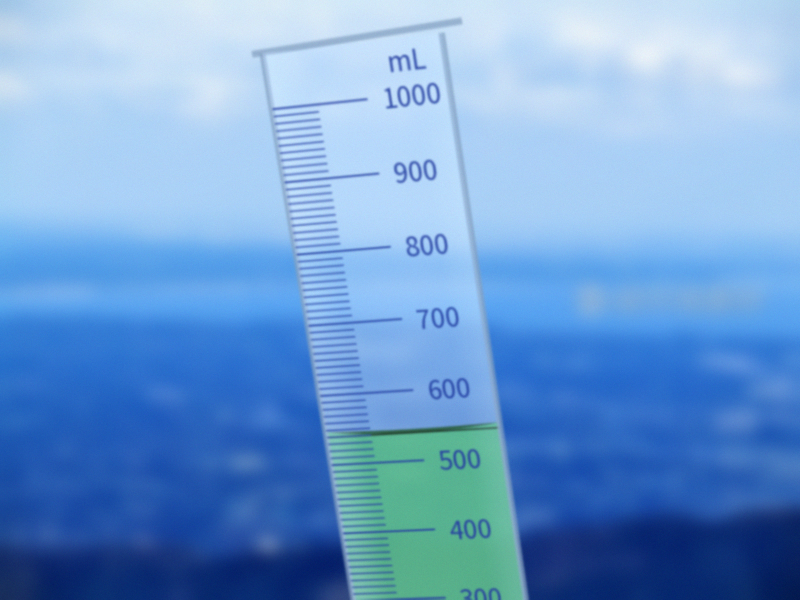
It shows 540 mL
